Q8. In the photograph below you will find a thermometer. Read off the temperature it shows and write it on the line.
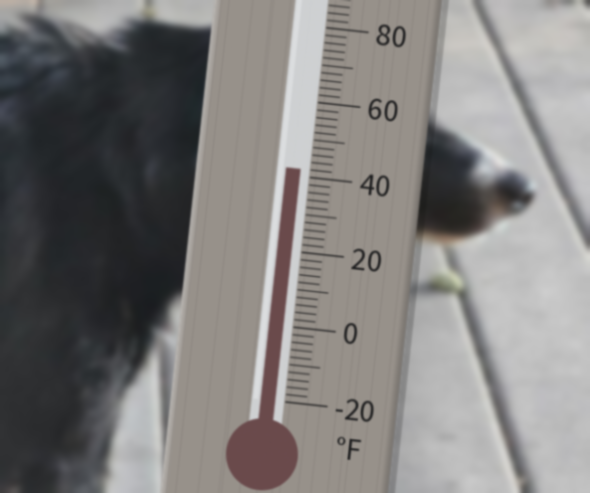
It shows 42 °F
